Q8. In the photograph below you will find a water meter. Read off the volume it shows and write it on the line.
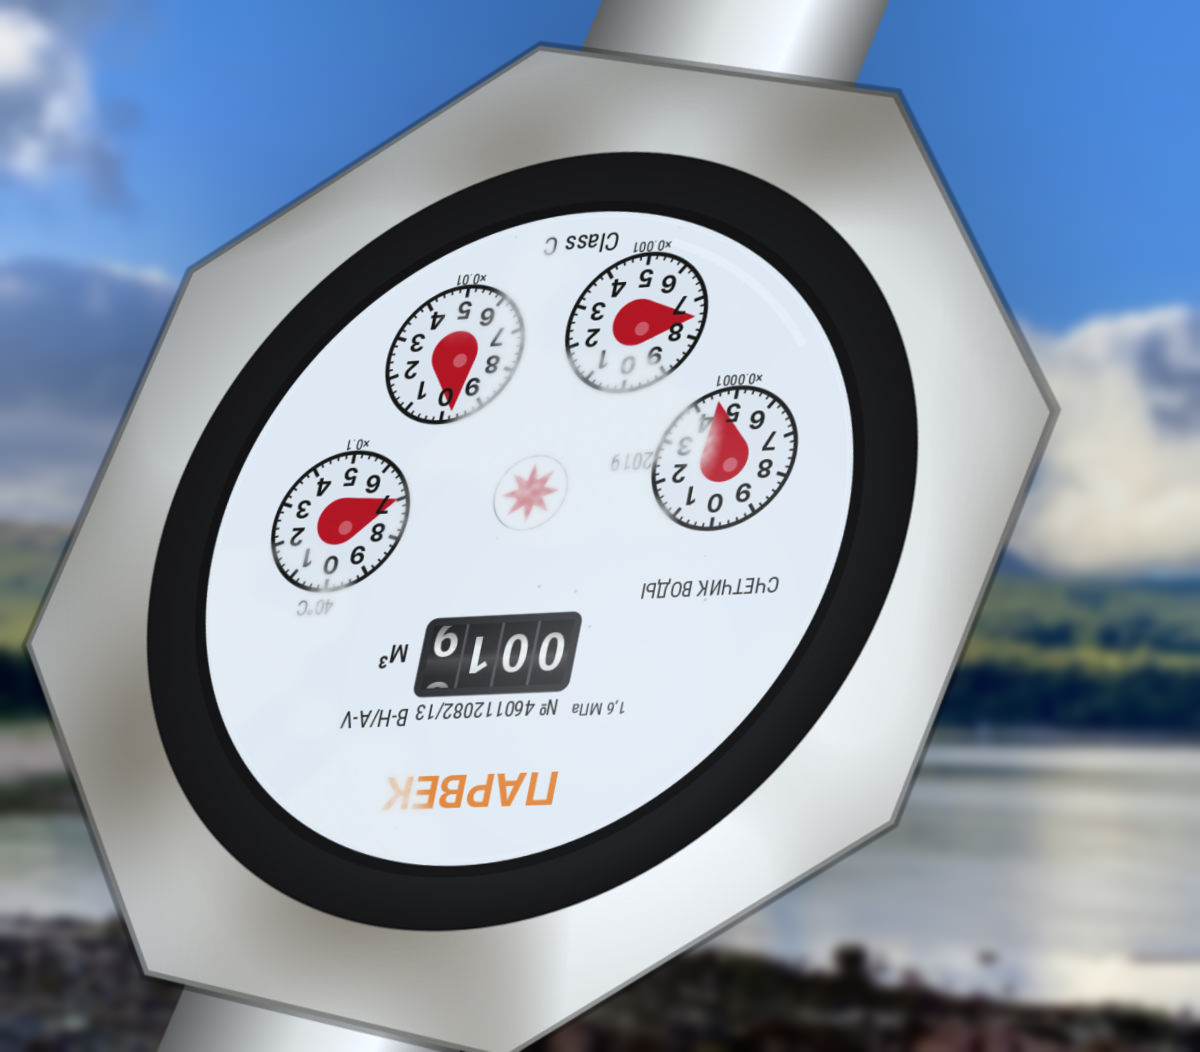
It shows 18.6974 m³
